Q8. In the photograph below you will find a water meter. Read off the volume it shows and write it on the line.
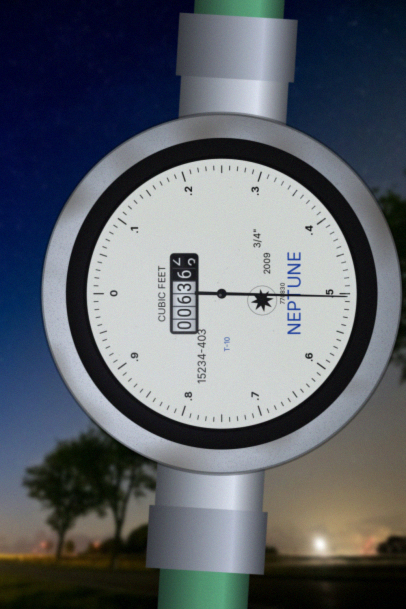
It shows 6362.50 ft³
